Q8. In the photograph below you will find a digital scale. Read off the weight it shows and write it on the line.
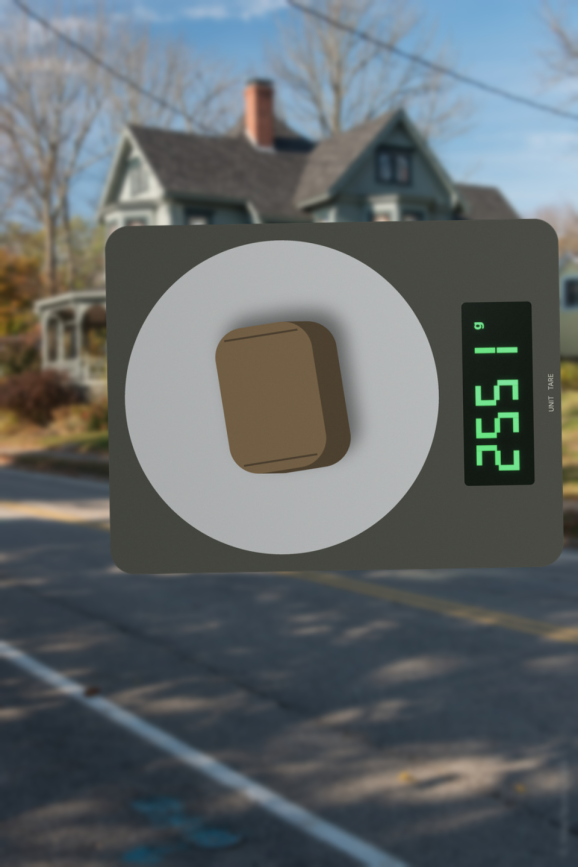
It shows 2551 g
